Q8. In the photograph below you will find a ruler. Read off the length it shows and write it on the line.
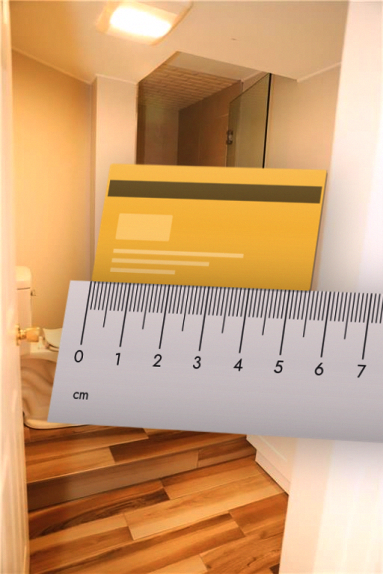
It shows 5.5 cm
